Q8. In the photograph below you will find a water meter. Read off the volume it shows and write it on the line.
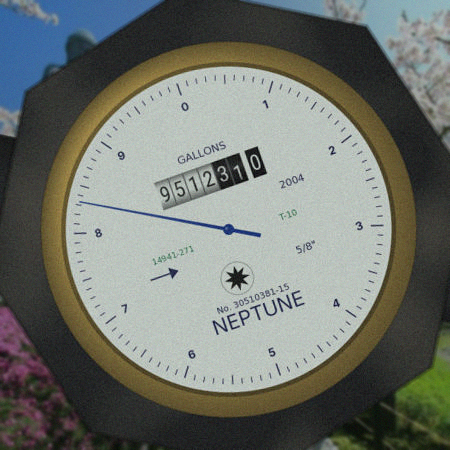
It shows 9512308.3 gal
